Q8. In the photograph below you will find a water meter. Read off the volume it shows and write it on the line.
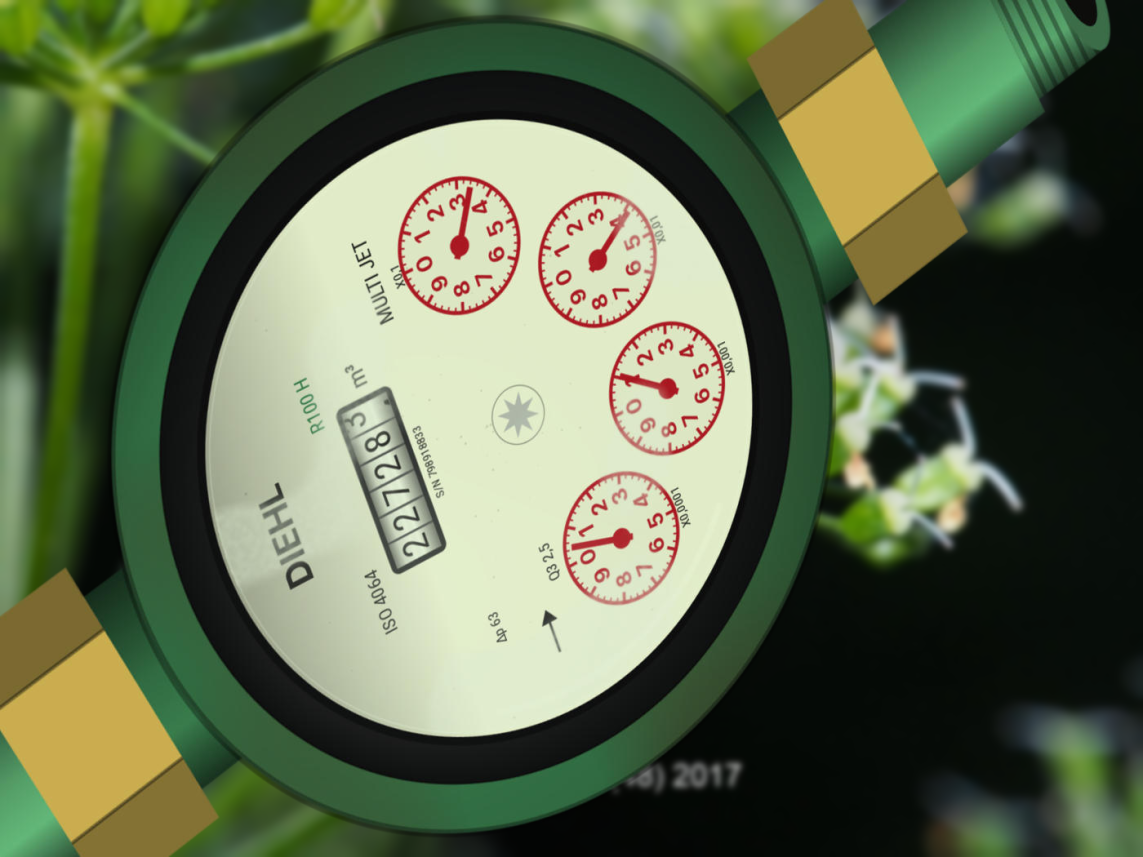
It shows 227283.3410 m³
